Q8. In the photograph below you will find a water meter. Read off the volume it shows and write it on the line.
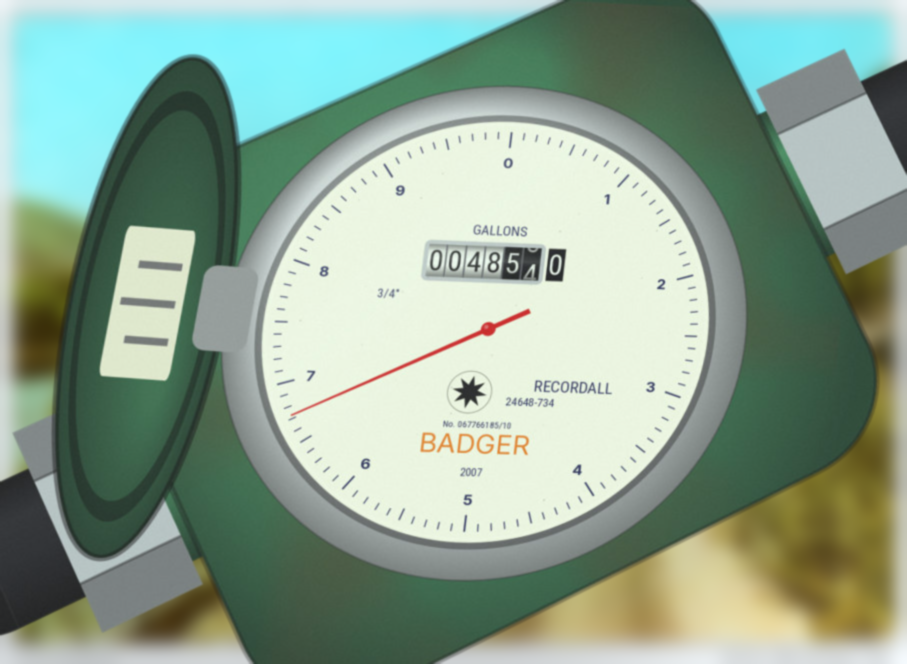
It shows 48536.7 gal
